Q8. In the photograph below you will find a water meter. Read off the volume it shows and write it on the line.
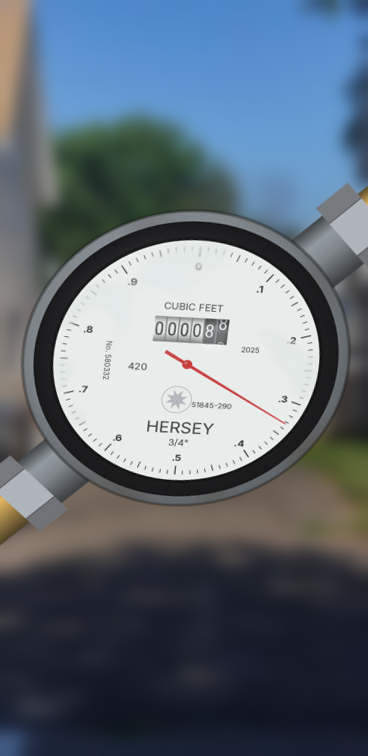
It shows 88.33 ft³
